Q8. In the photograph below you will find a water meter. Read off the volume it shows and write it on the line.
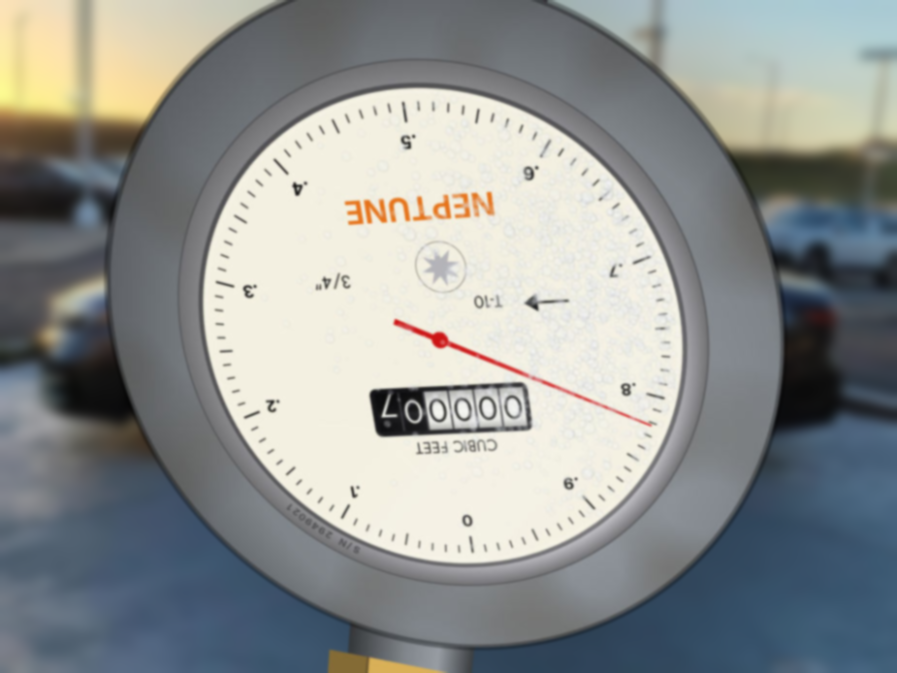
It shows 6.82 ft³
